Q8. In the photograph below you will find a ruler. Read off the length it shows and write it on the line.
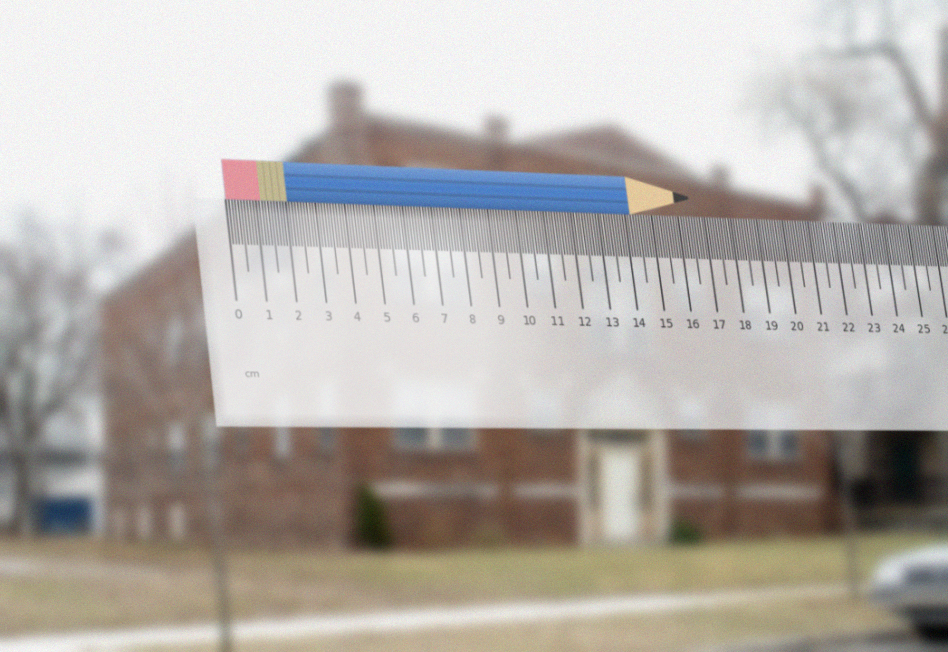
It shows 16.5 cm
